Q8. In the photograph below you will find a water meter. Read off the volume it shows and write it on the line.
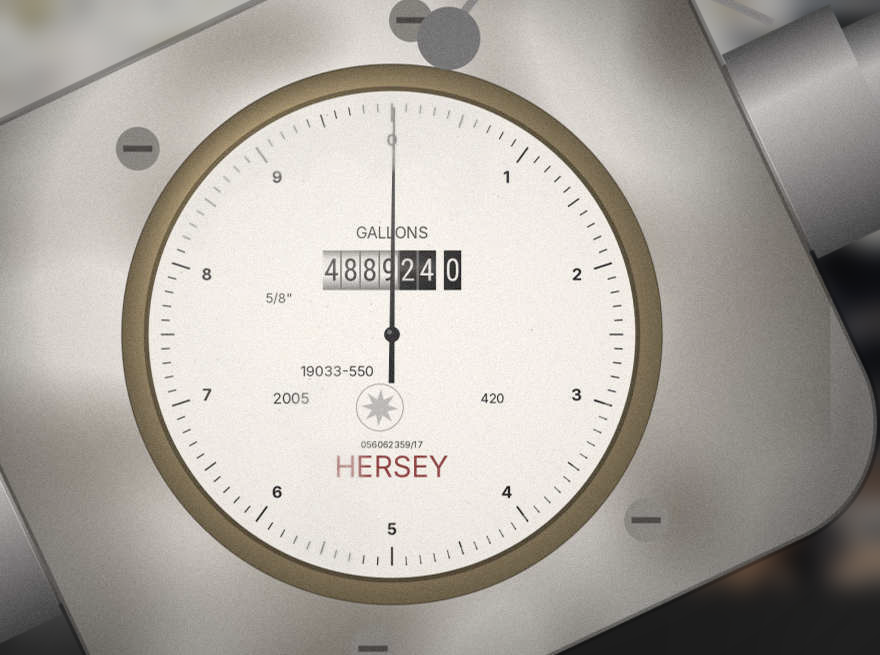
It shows 4889240.0 gal
